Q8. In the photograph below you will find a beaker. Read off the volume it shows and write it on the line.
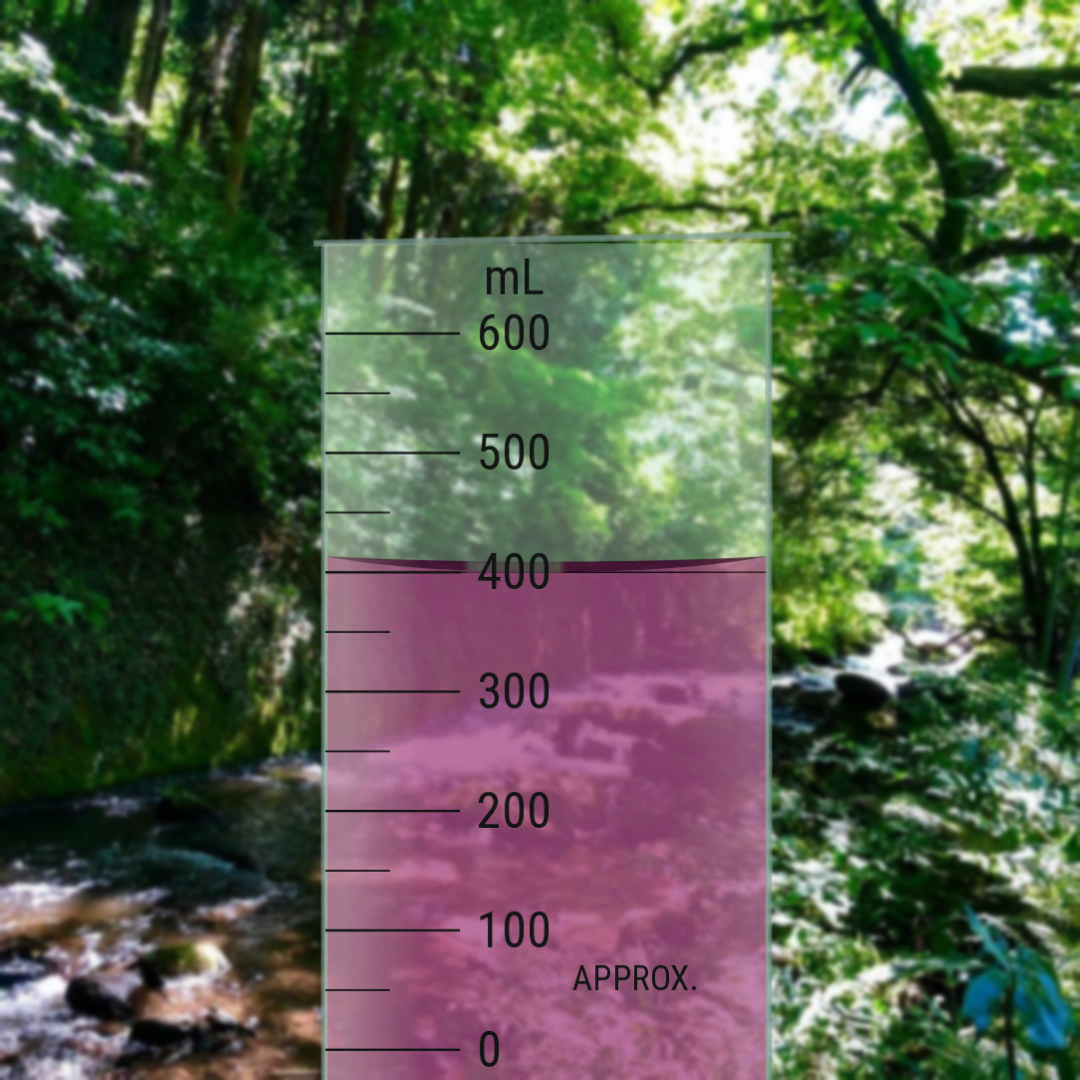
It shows 400 mL
